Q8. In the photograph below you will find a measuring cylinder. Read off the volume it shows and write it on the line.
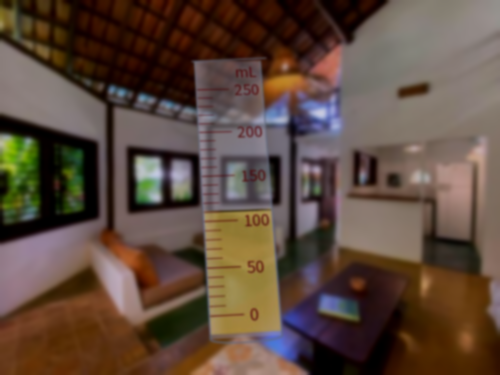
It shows 110 mL
